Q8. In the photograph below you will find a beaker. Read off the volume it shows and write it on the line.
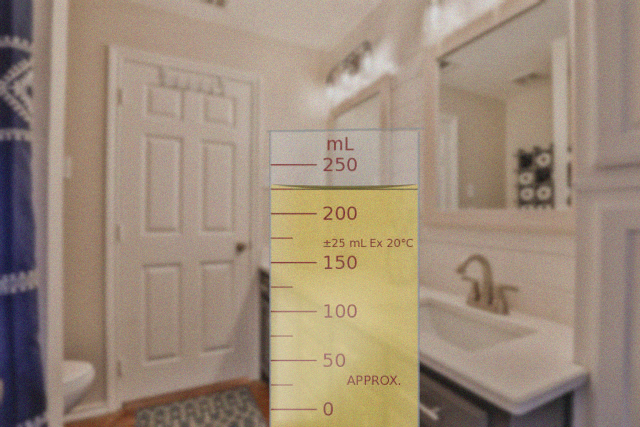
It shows 225 mL
